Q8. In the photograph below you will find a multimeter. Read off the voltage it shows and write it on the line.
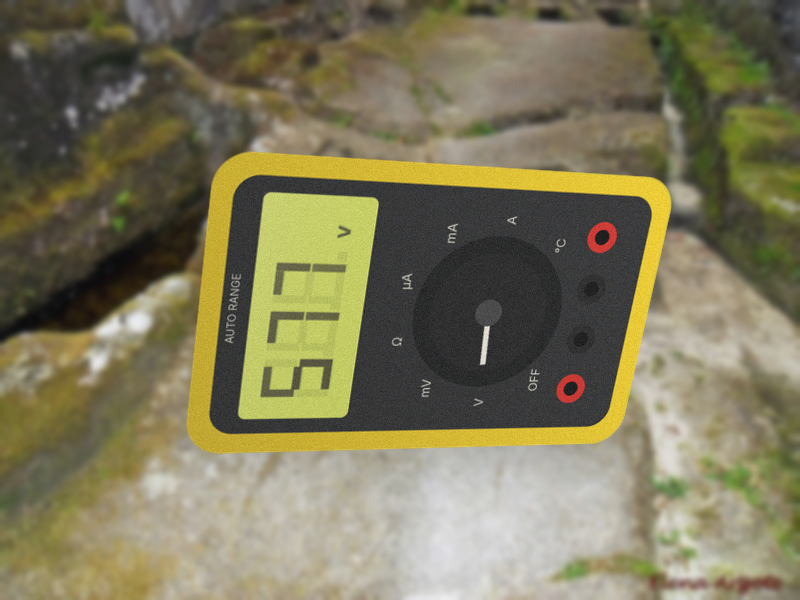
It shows 577 V
